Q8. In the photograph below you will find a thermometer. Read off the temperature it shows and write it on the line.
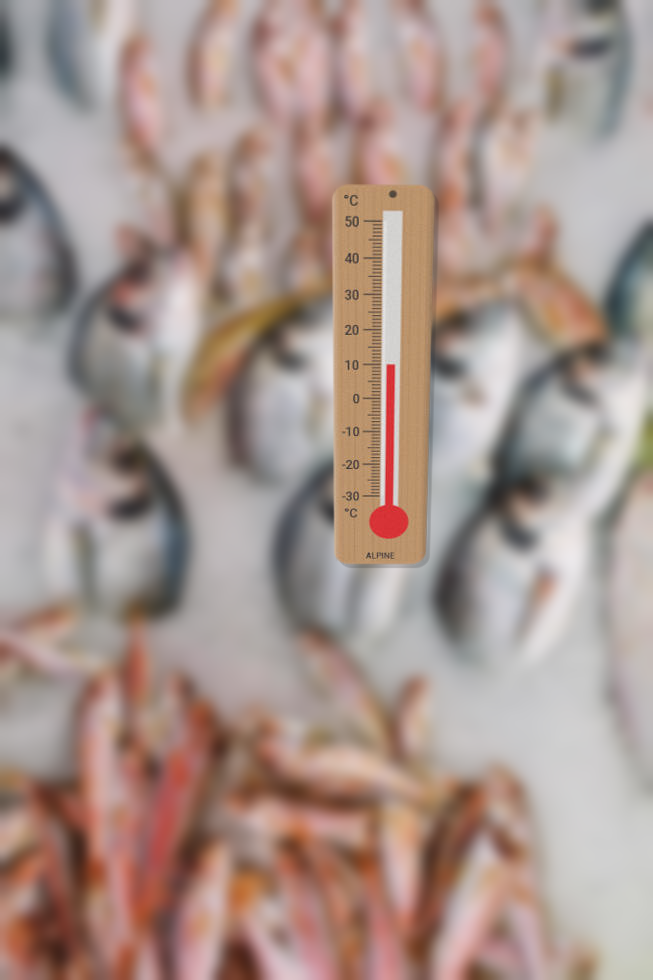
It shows 10 °C
